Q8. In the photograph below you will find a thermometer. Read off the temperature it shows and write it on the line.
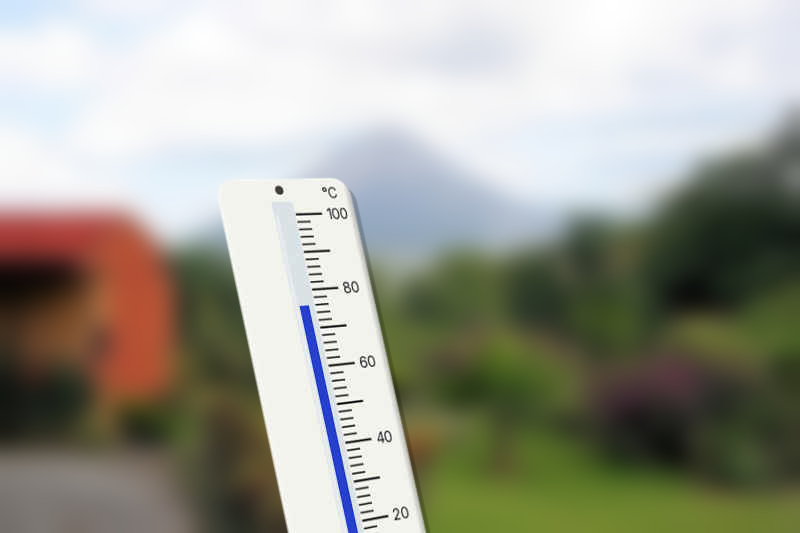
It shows 76 °C
